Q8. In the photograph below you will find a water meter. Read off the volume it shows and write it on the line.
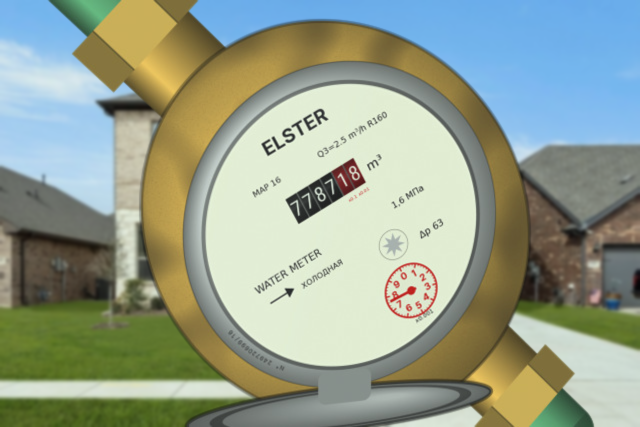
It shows 7787.187 m³
